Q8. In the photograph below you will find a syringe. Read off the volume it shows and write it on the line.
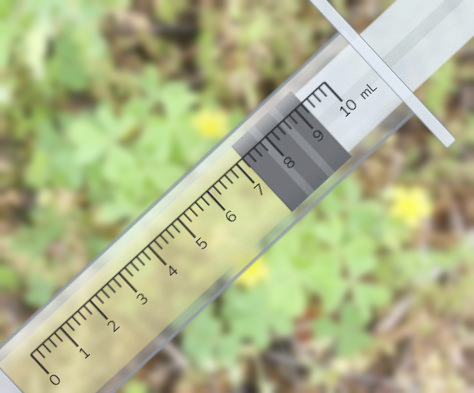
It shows 7.2 mL
